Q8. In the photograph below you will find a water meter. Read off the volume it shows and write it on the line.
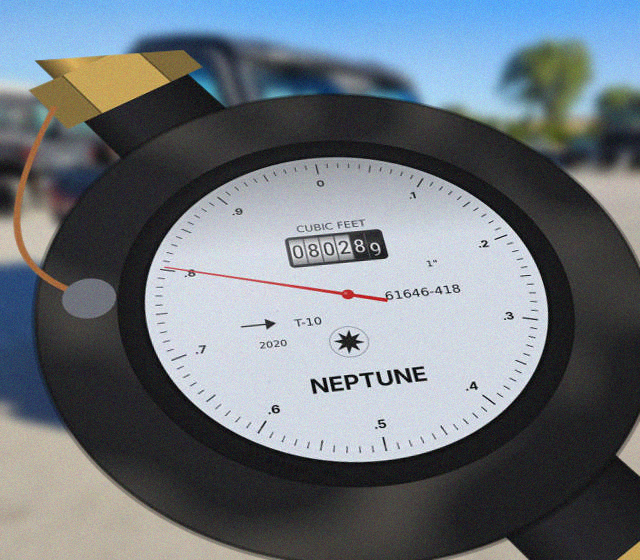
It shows 80288.80 ft³
